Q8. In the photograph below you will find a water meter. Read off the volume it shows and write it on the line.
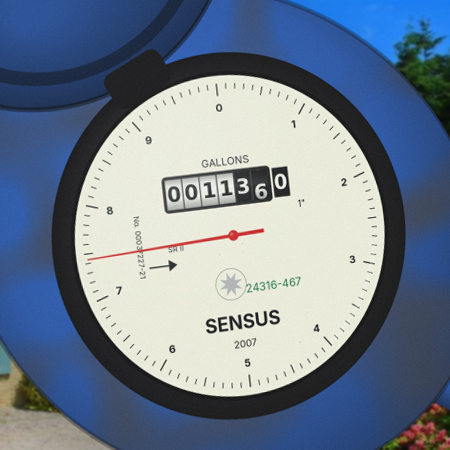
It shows 11357.4 gal
